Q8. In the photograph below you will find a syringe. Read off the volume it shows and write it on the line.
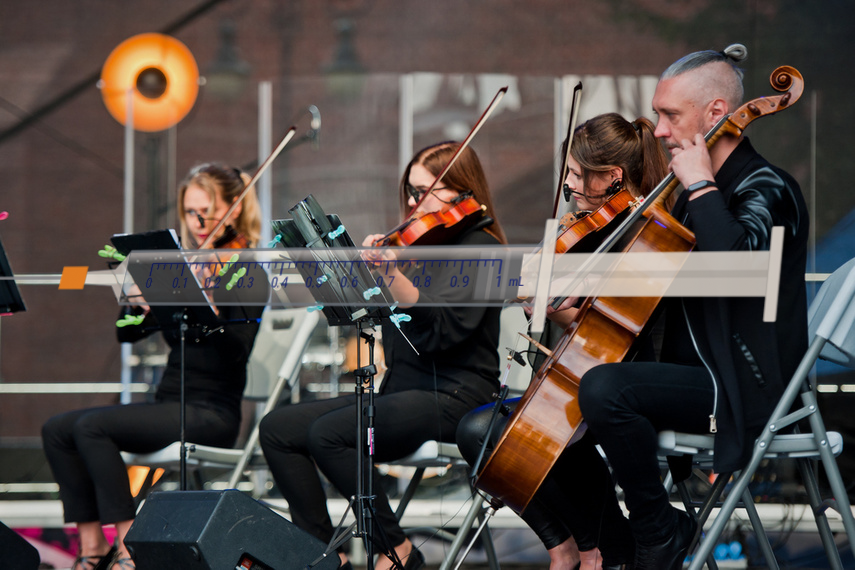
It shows 0.94 mL
